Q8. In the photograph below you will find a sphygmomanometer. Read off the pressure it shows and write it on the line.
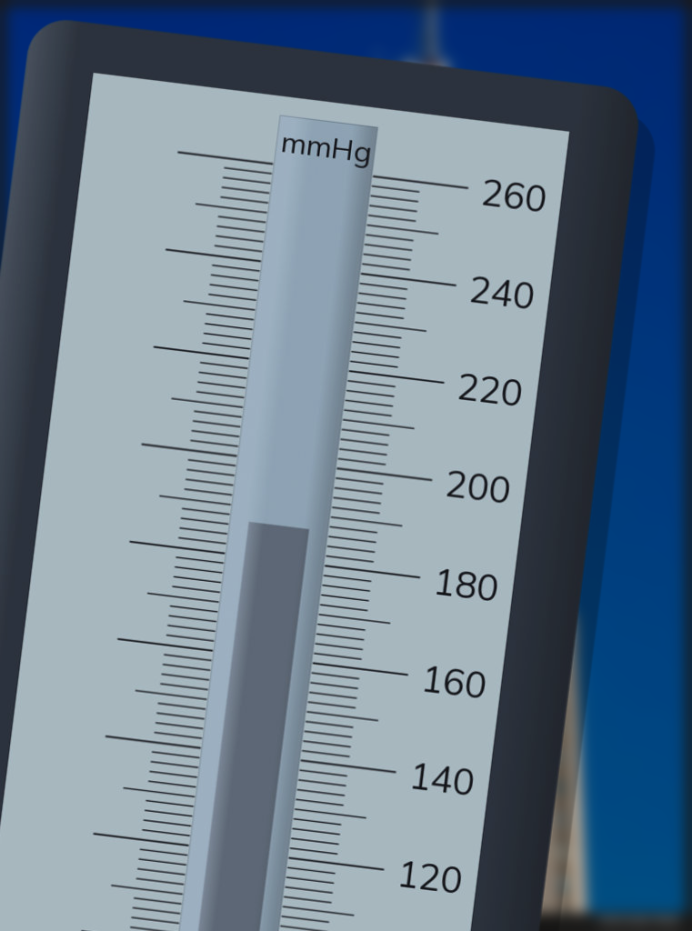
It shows 187 mmHg
